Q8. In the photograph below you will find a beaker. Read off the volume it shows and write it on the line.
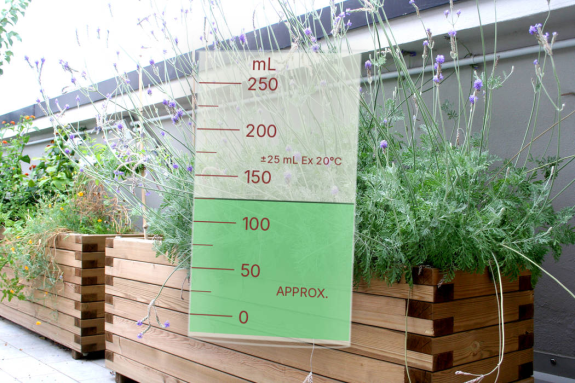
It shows 125 mL
